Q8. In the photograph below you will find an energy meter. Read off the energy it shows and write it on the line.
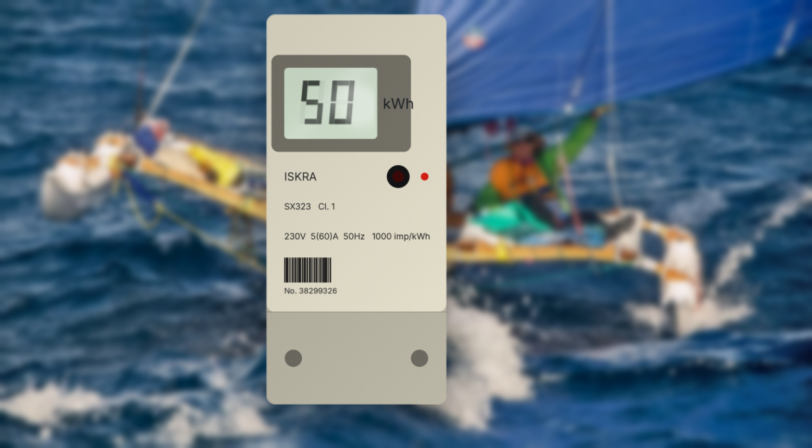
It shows 50 kWh
